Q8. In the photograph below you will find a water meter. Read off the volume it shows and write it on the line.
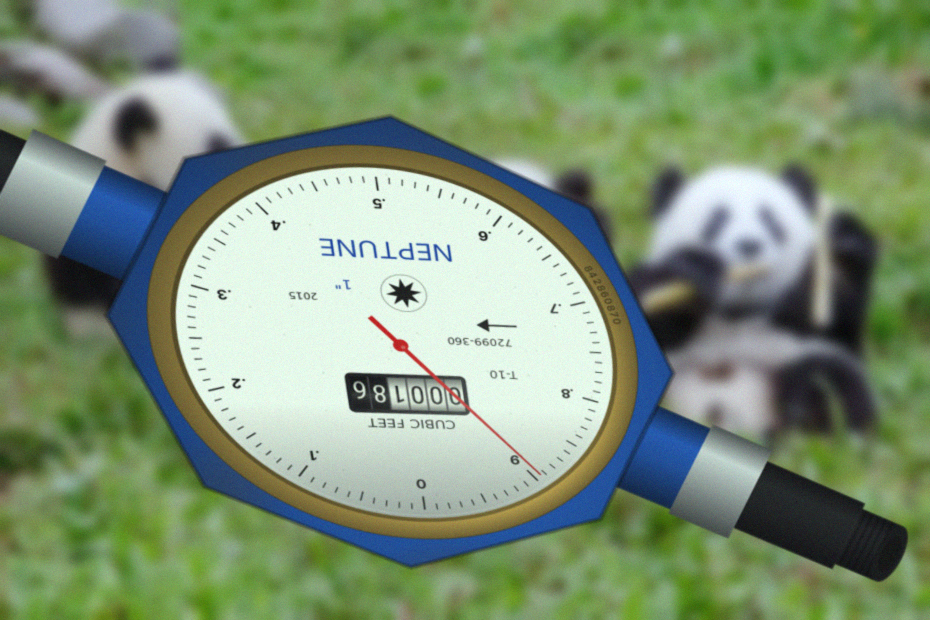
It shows 185.89 ft³
